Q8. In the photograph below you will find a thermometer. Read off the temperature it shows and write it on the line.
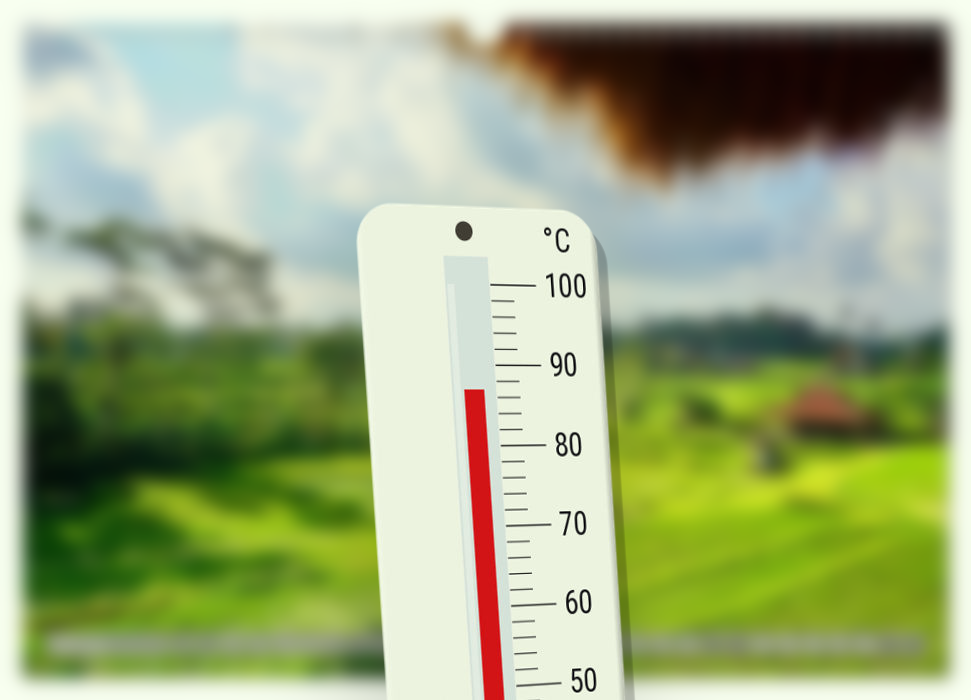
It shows 87 °C
